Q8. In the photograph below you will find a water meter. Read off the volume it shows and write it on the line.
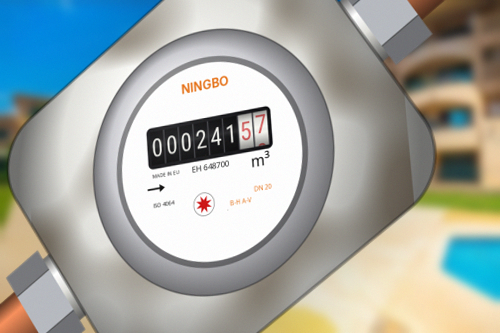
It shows 241.57 m³
